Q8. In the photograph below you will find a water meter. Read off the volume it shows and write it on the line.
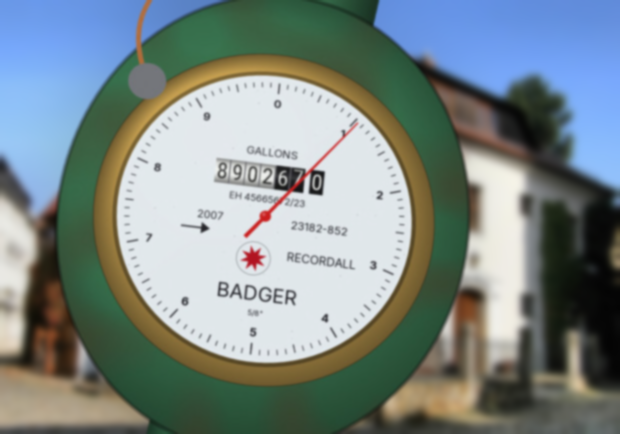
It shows 8902671.0 gal
